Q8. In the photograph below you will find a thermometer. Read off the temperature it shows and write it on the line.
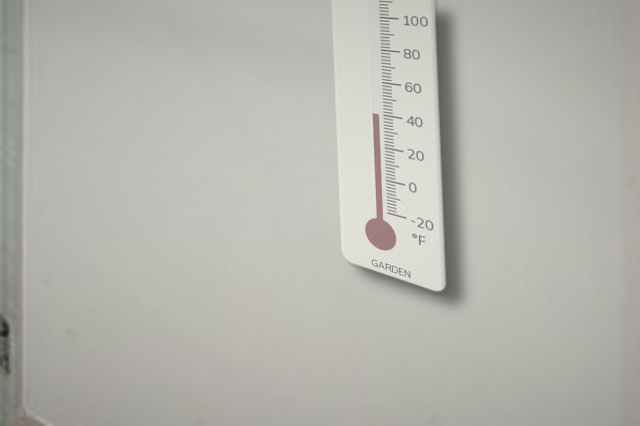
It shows 40 °F
